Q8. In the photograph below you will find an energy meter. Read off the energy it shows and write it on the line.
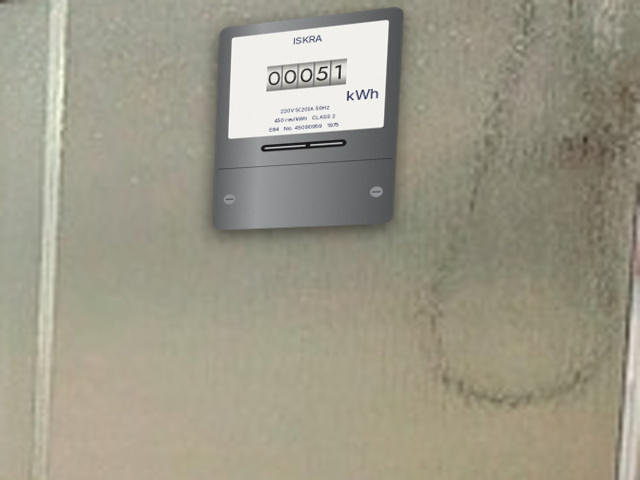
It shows 51 kWh
